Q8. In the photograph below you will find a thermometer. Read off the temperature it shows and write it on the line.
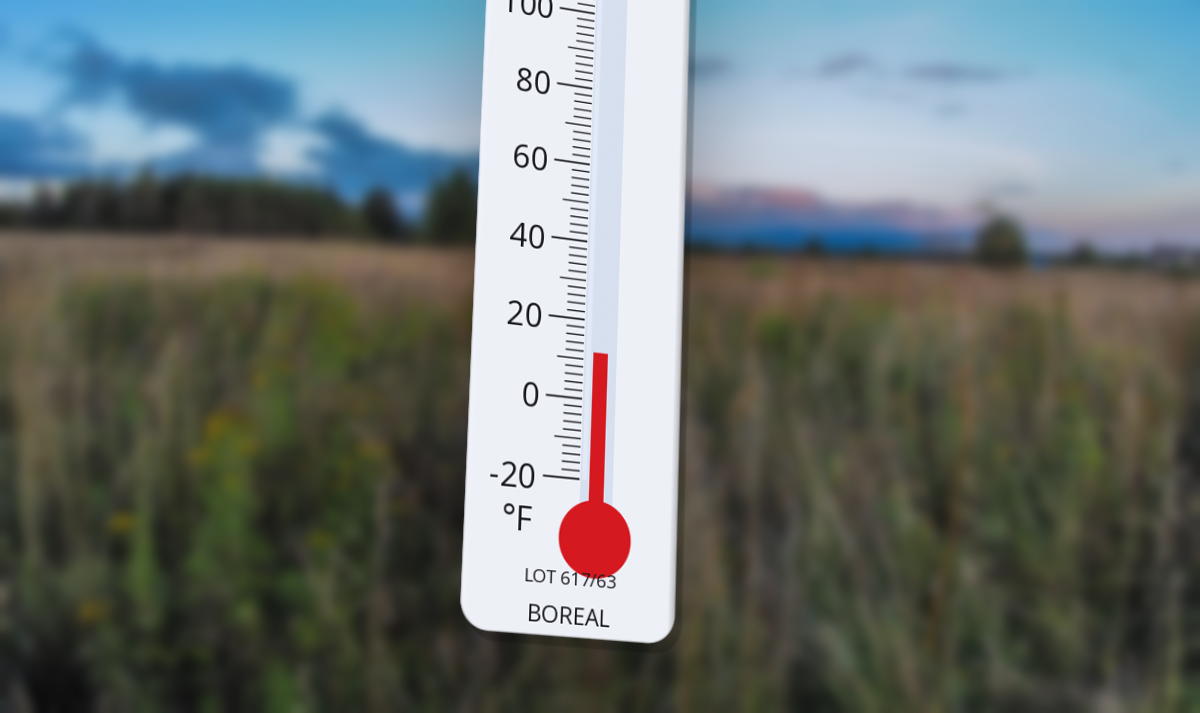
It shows 12 °F
